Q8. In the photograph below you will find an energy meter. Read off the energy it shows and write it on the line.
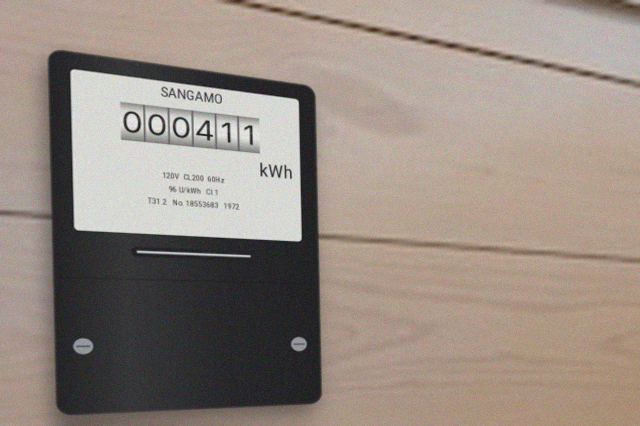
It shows 411 kWh
